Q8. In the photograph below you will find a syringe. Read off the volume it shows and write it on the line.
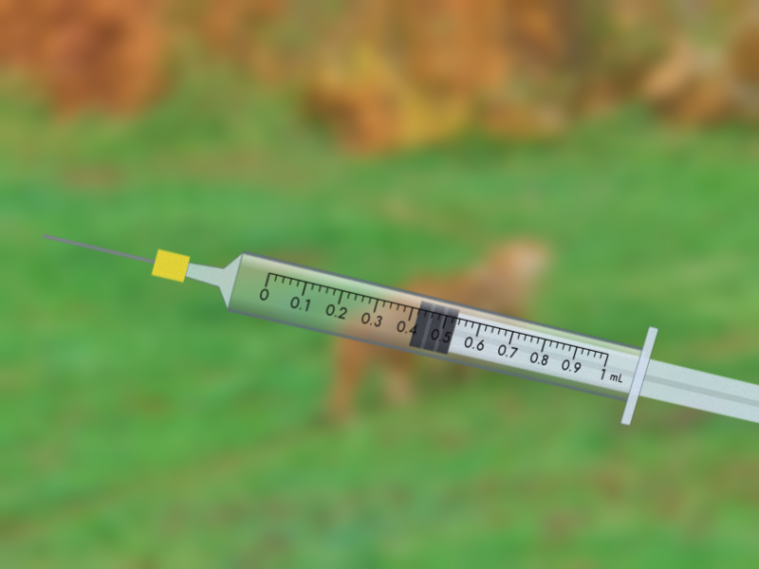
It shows 0.42 mL
